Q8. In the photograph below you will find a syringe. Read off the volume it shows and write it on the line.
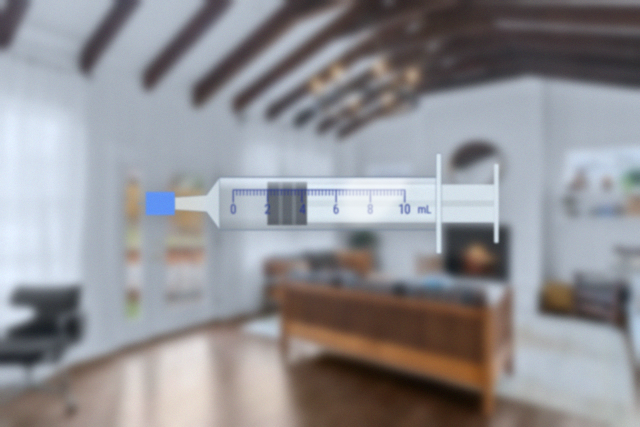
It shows 2 mL
